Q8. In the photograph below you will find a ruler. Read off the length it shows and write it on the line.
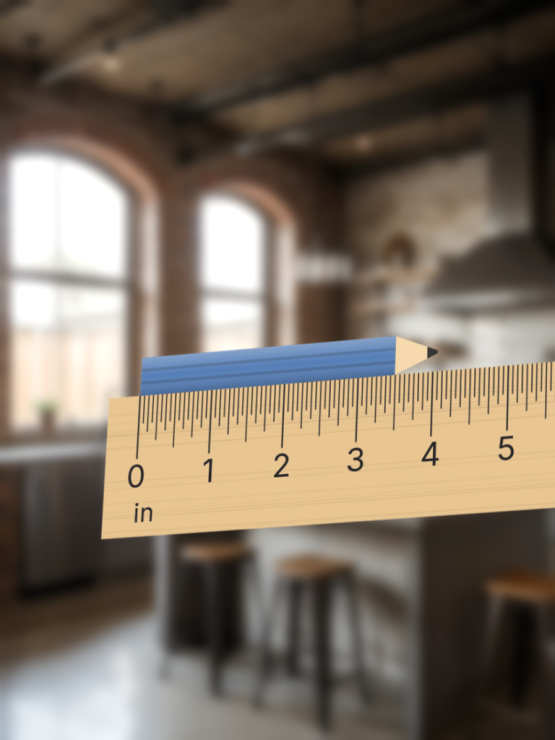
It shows 4.0625 in
